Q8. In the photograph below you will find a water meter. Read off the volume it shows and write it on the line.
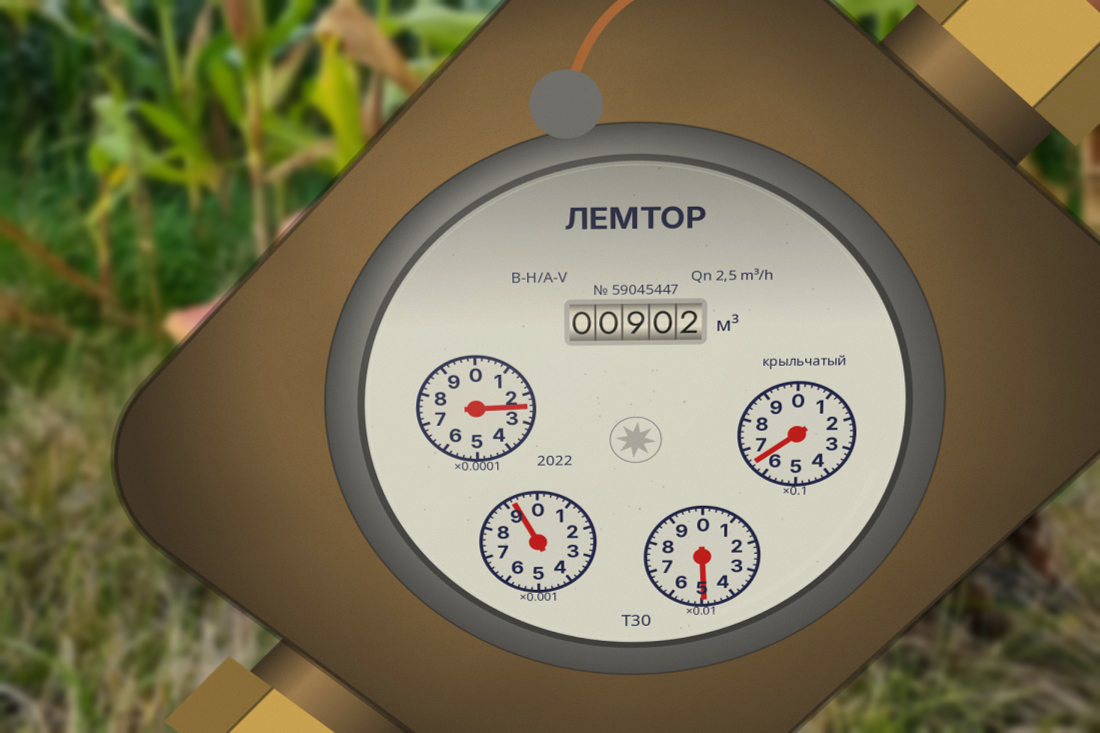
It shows 902.6492 m³
